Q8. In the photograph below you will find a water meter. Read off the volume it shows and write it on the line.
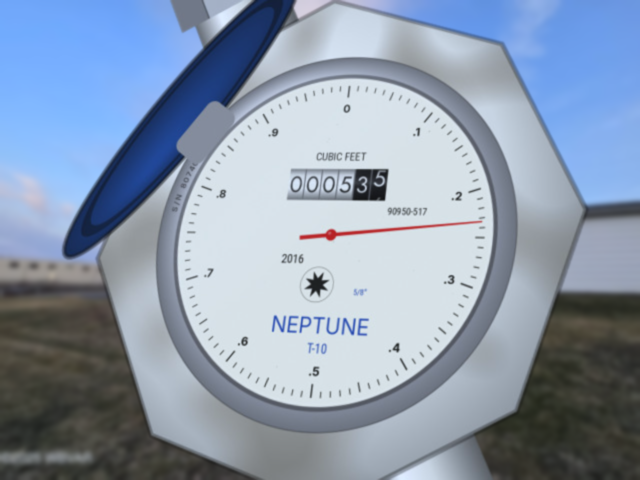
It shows 535.23 ft³
